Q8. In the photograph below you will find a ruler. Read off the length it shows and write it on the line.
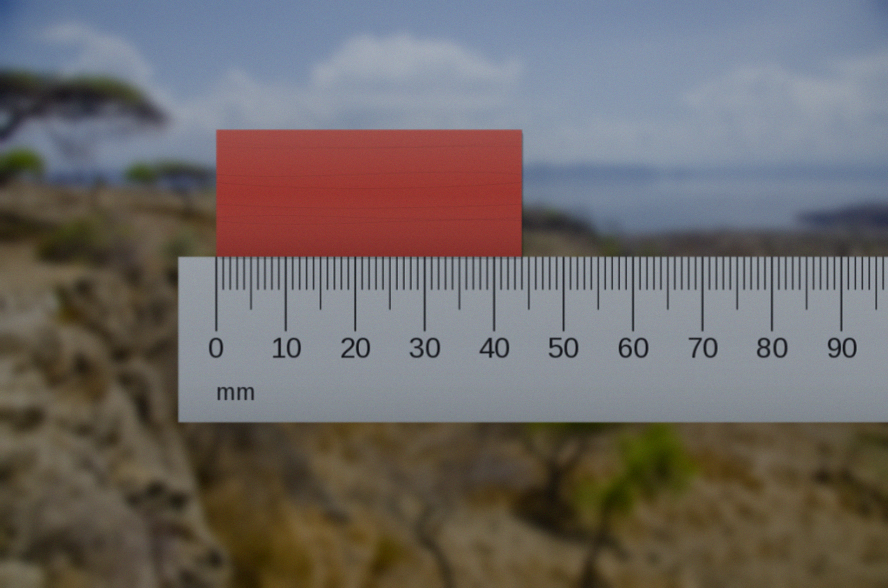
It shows 44 mm
